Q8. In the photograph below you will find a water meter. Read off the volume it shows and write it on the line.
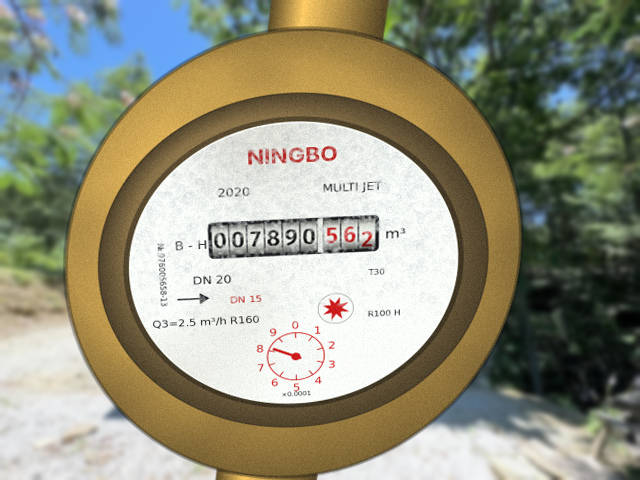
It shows 7890.5618 m³
